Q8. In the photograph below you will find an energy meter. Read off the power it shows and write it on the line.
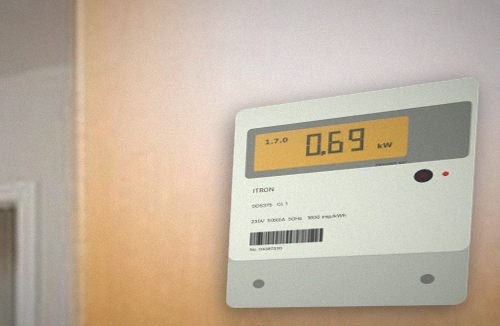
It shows 0.69 kW
